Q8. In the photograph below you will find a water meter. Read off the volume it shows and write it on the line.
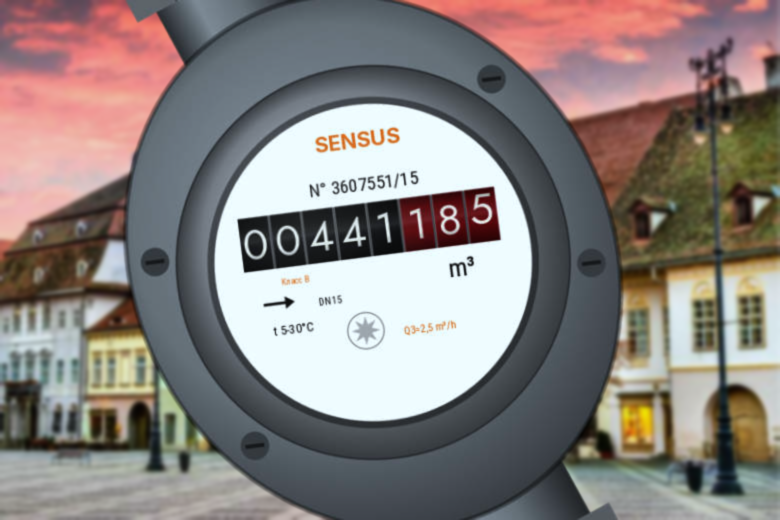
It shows 441.185 m³
